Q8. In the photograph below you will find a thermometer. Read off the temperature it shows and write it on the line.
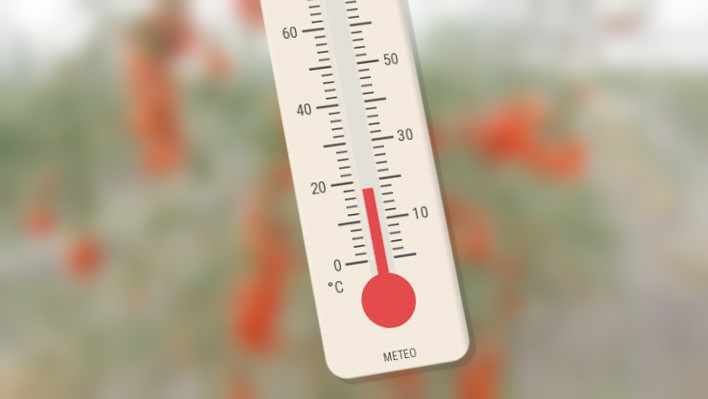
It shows 18 °C
